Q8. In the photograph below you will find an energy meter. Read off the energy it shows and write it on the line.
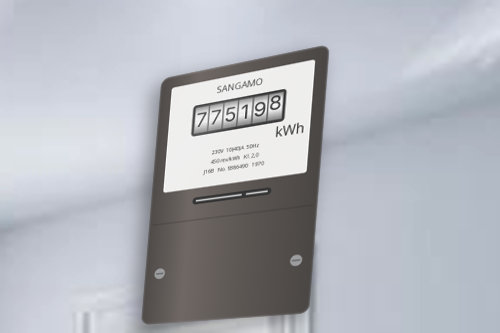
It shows 775198 kWh
